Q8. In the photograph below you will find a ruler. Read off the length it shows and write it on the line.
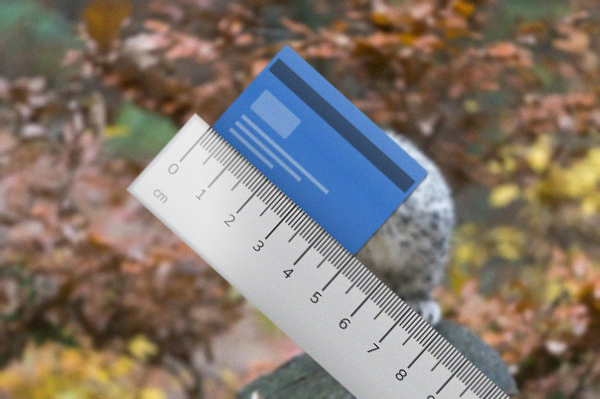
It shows 5 cm
